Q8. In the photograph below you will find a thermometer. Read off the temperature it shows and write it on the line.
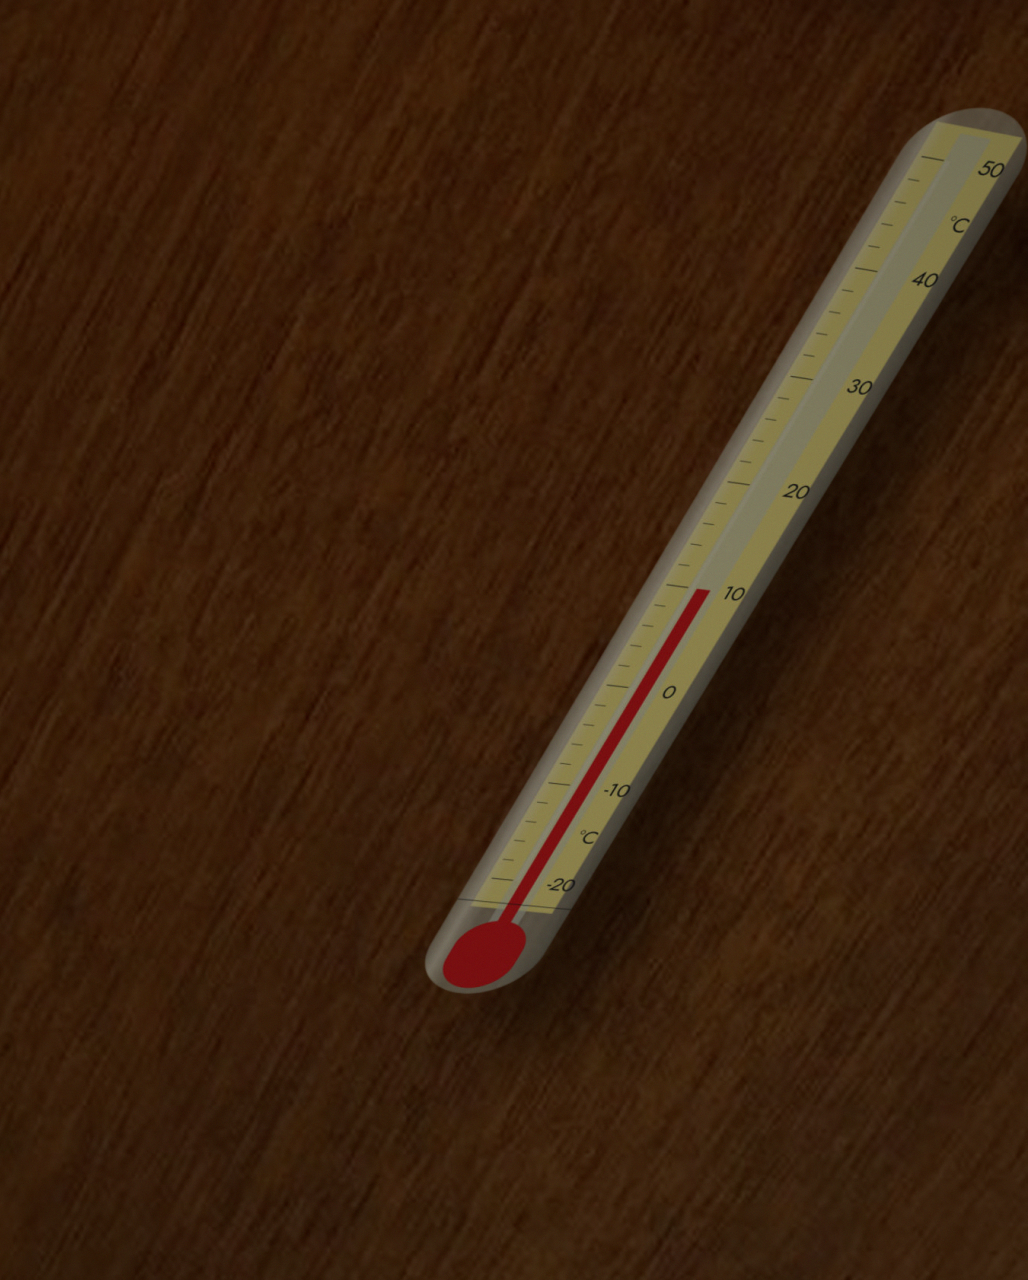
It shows 10 °C
